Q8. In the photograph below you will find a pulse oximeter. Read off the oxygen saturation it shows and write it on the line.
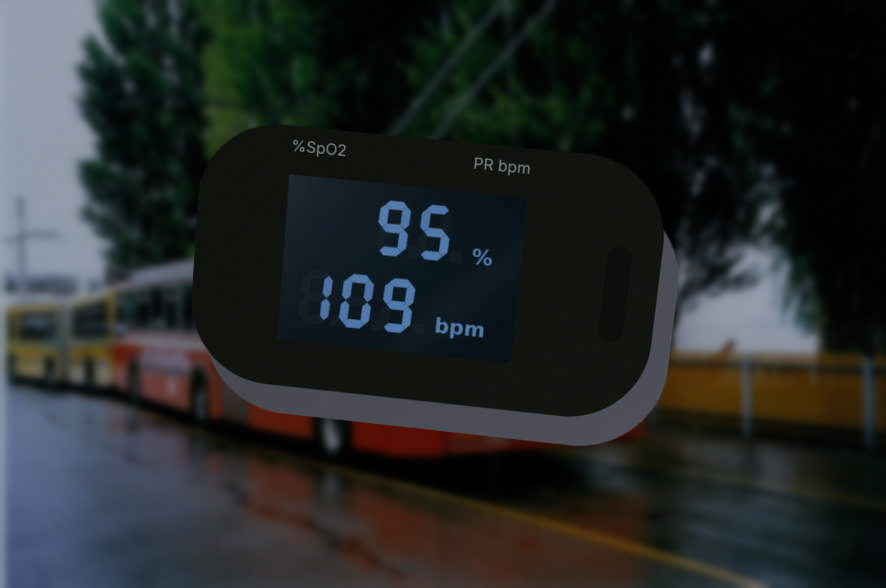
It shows 95 %
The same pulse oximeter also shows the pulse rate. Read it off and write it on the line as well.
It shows 109 bpm
